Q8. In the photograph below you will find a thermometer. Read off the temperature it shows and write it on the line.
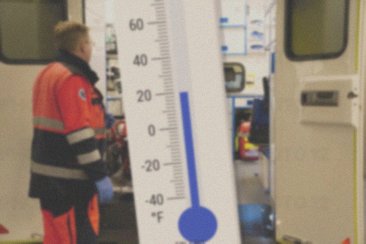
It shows 20 °F
